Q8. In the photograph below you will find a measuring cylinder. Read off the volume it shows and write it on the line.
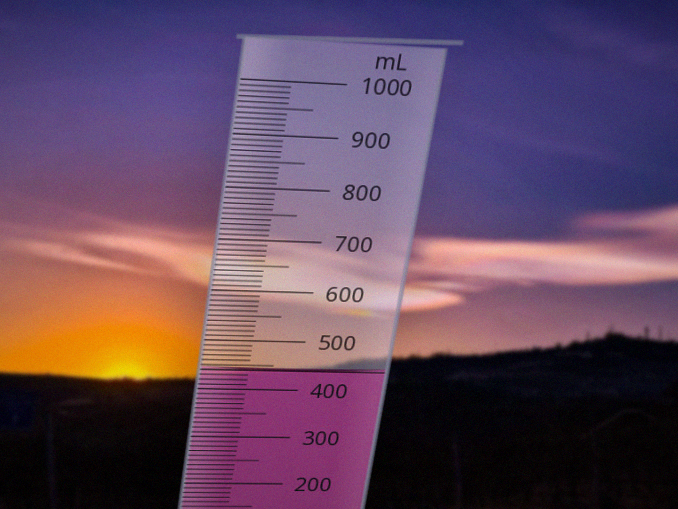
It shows 440 mL
